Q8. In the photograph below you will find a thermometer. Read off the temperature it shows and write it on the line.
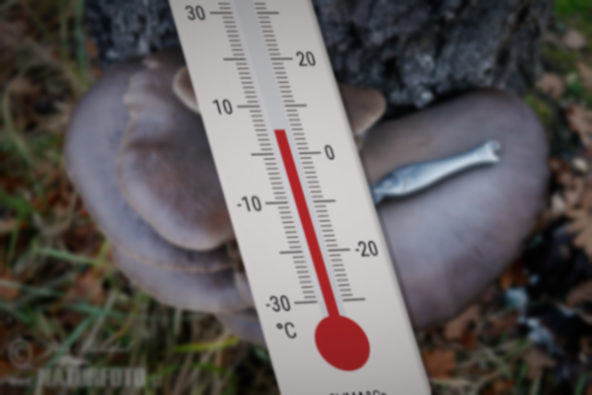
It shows 5 °C
